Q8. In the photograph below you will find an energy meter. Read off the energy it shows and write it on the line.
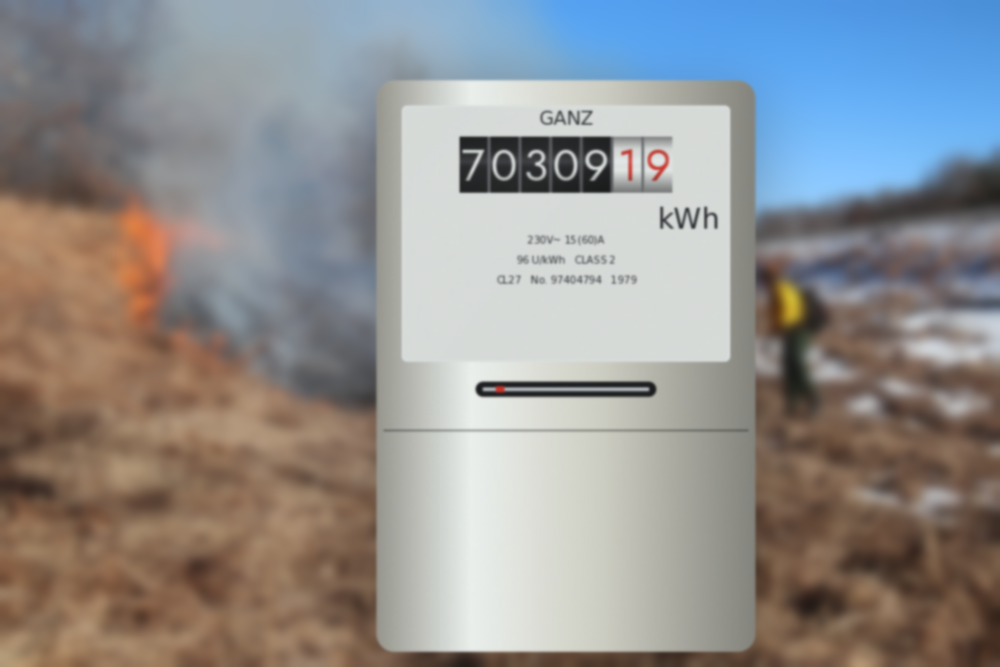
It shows 70309.19 kWh
